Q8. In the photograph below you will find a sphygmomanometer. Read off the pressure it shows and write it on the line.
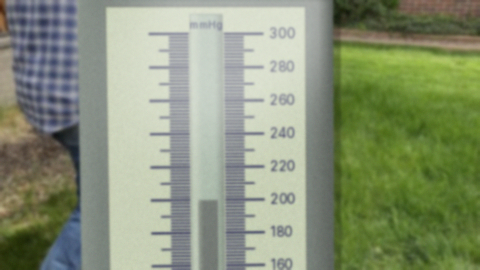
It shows 200 mmHg
